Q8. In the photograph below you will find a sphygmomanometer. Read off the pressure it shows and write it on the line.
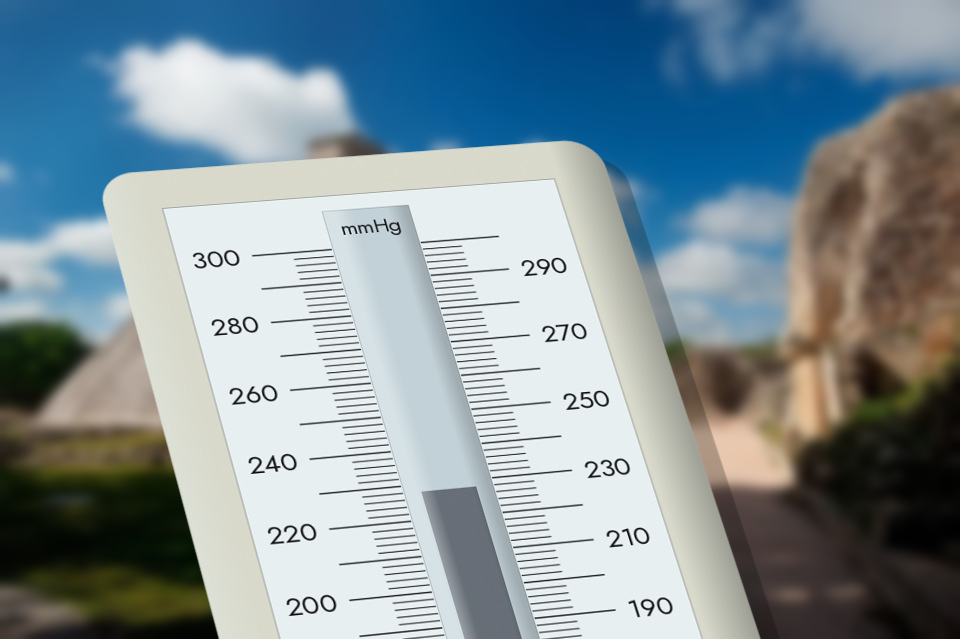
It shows 228 mmHg
